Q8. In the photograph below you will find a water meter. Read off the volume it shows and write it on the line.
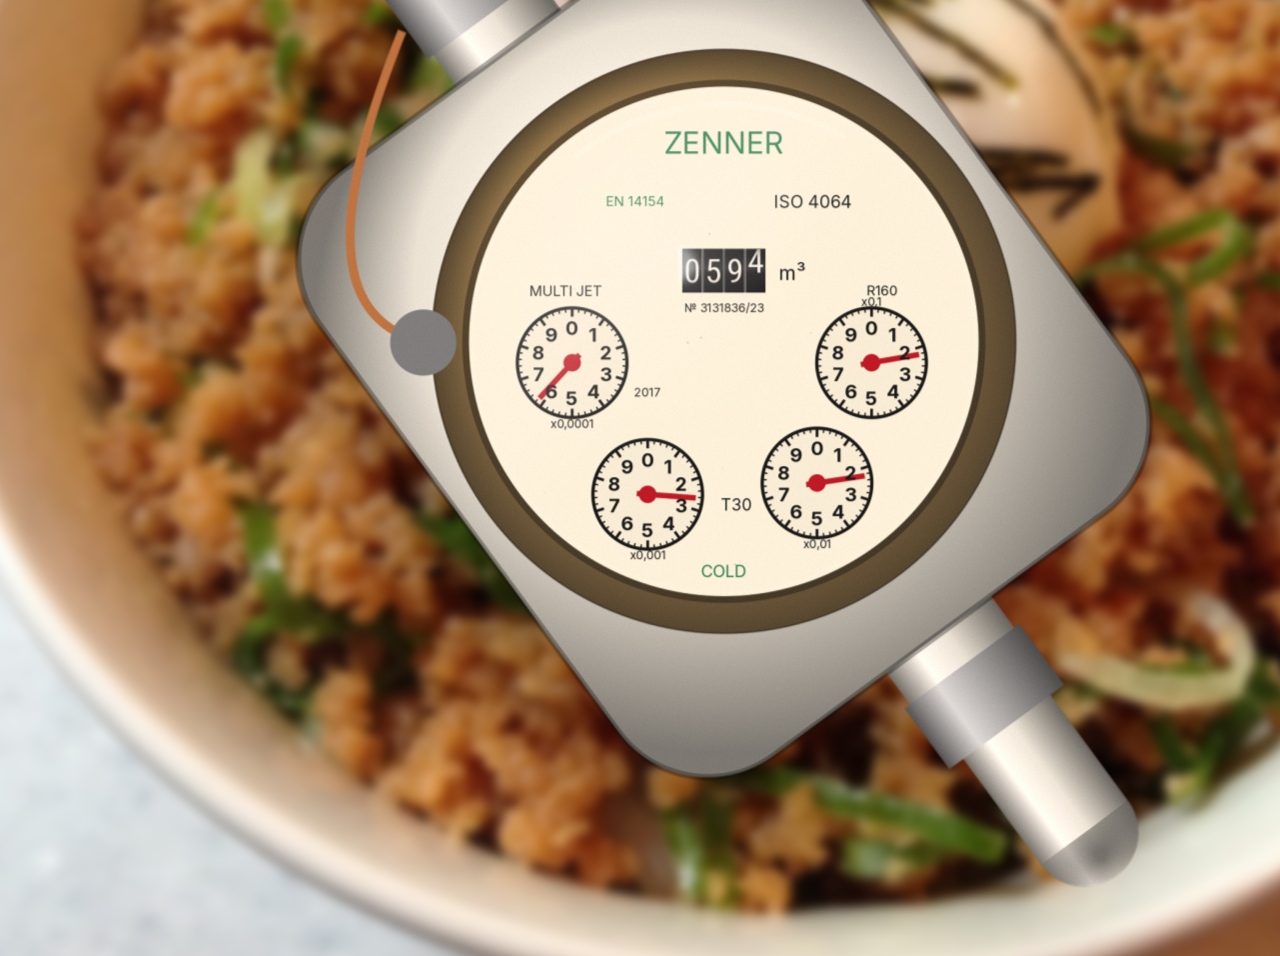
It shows 594.2226 m³
